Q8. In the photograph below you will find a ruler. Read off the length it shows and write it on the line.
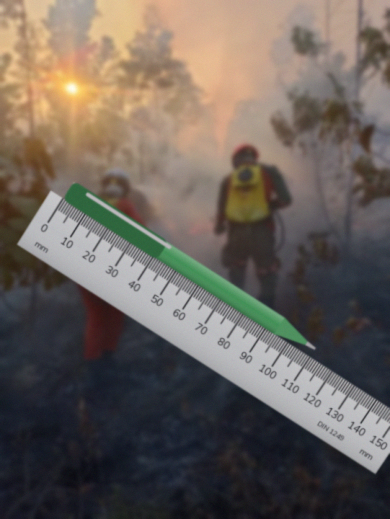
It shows 110 mm
